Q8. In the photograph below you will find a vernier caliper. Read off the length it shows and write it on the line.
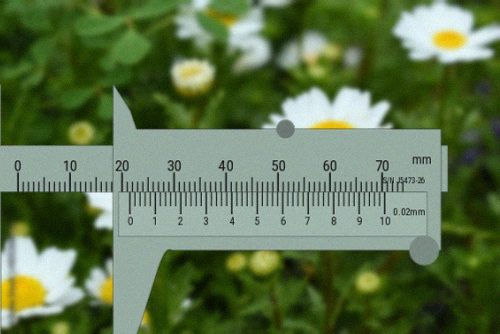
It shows 21.5 mm
